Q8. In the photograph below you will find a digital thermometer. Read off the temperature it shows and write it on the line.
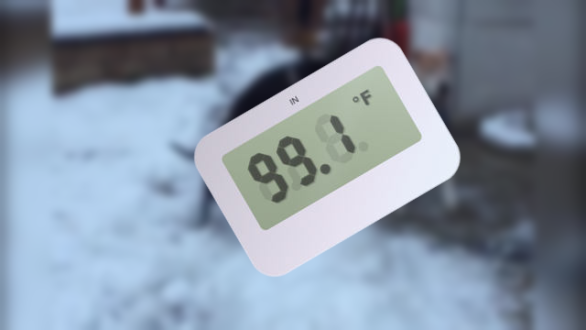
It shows 99.1 °F
